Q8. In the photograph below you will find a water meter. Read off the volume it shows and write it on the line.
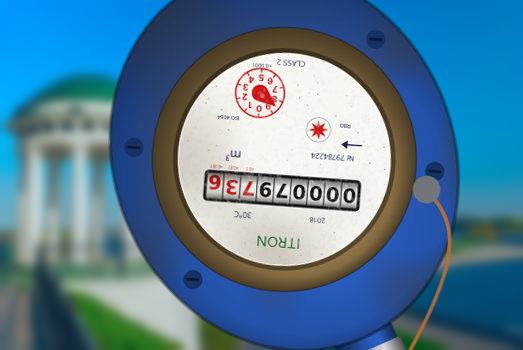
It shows 79.7358 m³
